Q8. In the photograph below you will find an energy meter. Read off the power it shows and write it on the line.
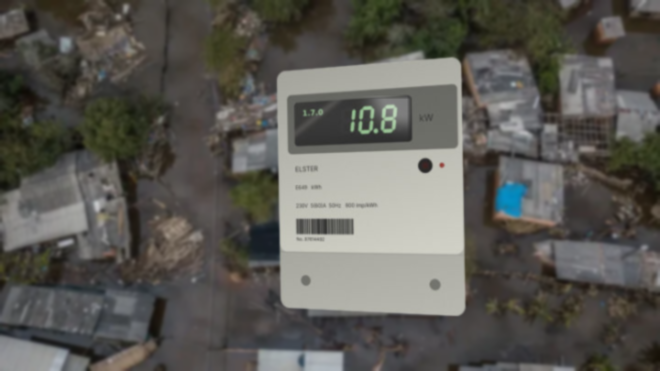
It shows 10.8 kW
